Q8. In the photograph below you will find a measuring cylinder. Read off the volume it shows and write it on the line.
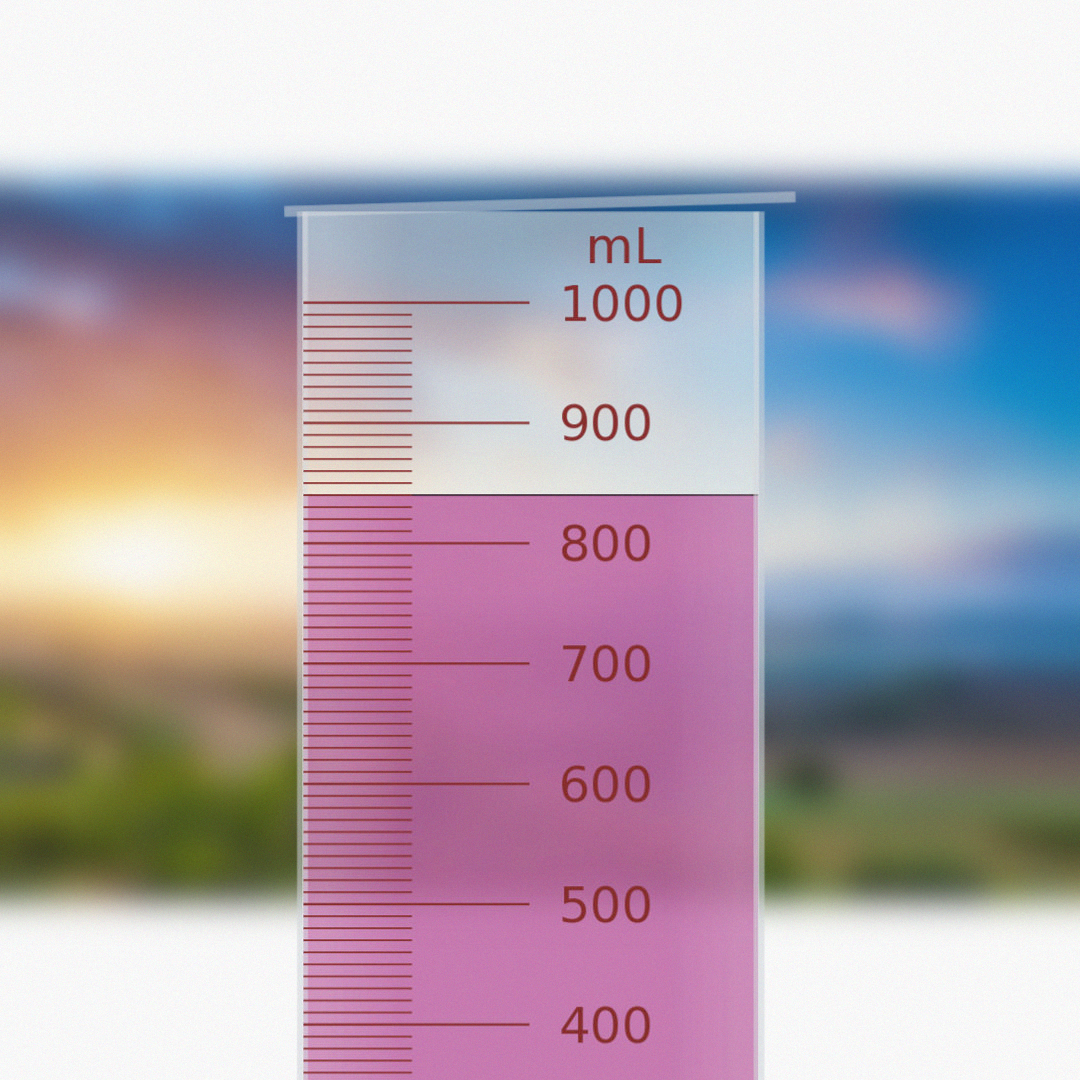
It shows 840 mL
